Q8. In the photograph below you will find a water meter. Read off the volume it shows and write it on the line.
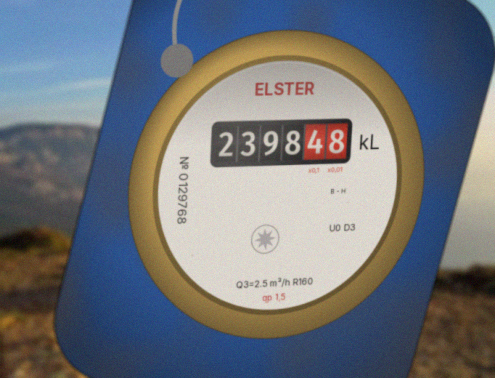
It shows 2398.48 kL
